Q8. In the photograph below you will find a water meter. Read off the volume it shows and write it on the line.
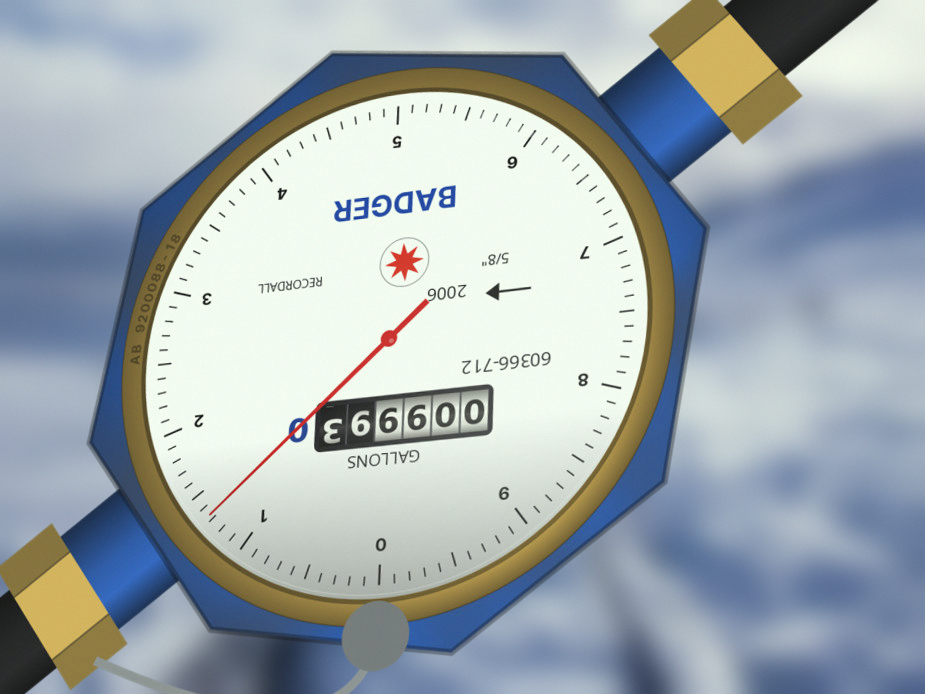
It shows 99931.3 gal
